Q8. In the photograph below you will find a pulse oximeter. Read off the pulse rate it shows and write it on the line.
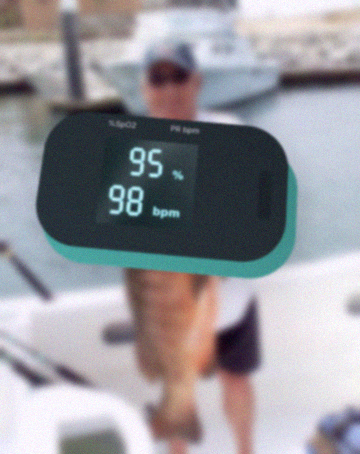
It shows 98 bpm
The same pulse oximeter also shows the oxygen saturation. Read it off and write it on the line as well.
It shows 95 %
